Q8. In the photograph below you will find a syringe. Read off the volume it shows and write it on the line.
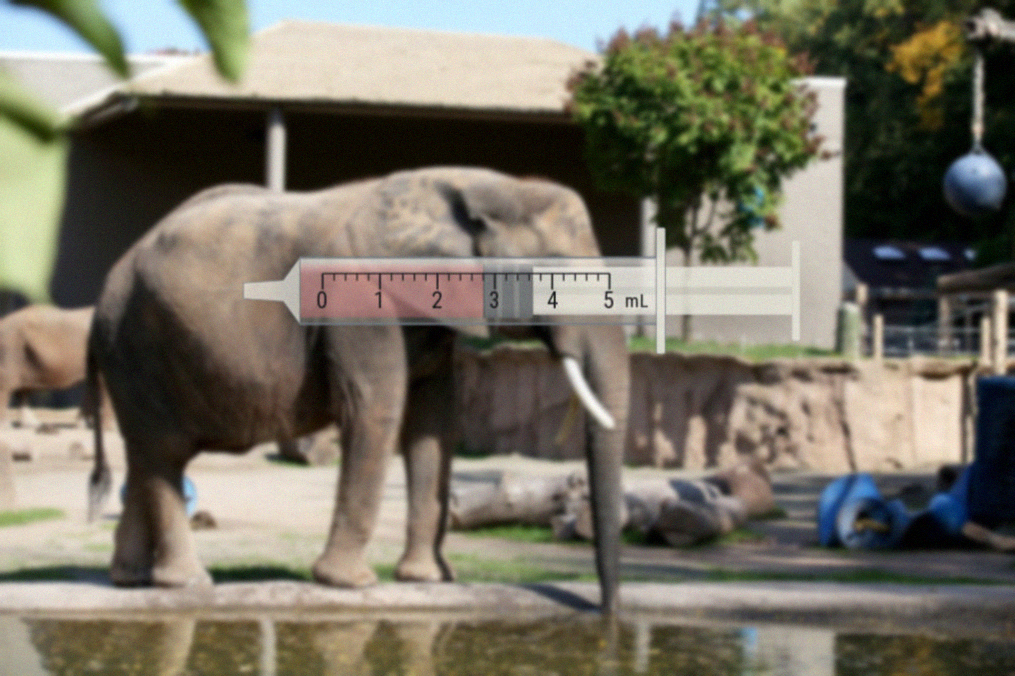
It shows 2.8 mL
